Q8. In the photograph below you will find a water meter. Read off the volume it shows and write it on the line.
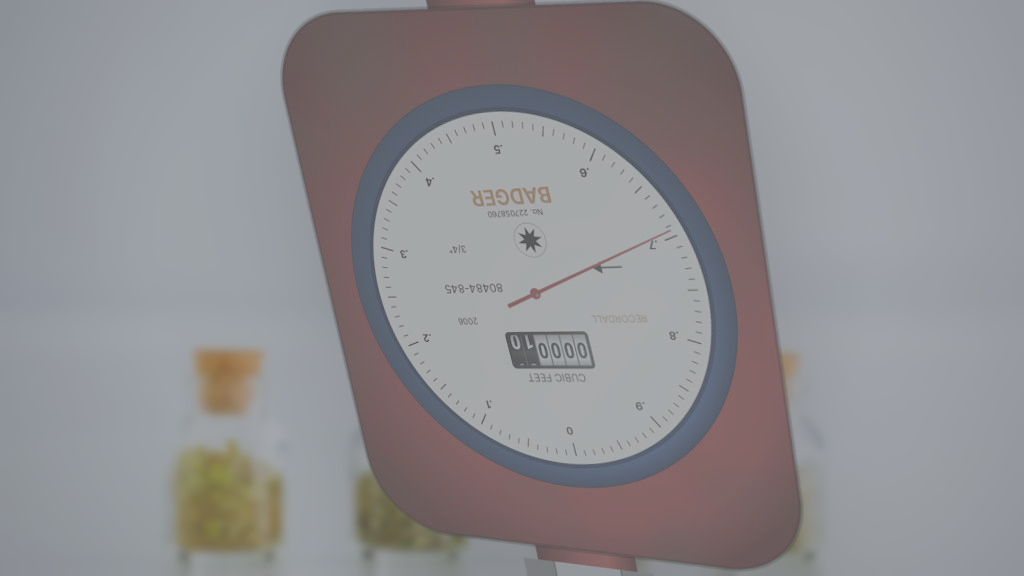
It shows 9.69 ft³
